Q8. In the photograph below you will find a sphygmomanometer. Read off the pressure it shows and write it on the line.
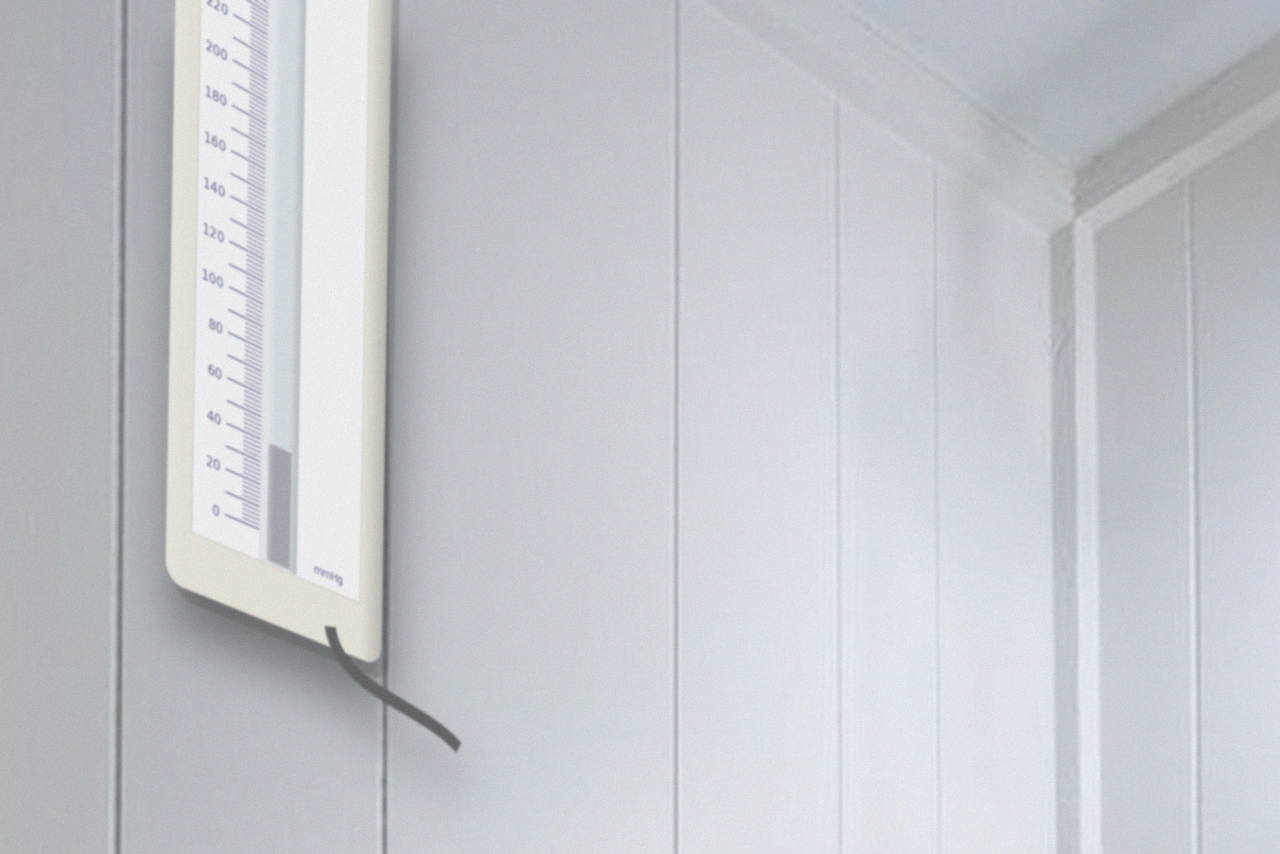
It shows 40 mmHg
